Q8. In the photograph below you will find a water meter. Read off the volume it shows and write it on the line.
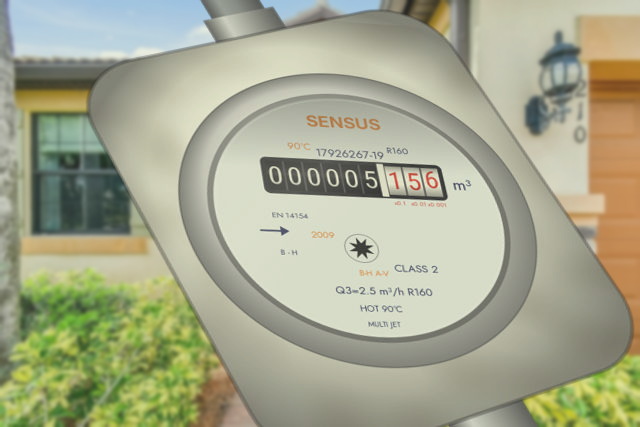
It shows 5.156 m³
